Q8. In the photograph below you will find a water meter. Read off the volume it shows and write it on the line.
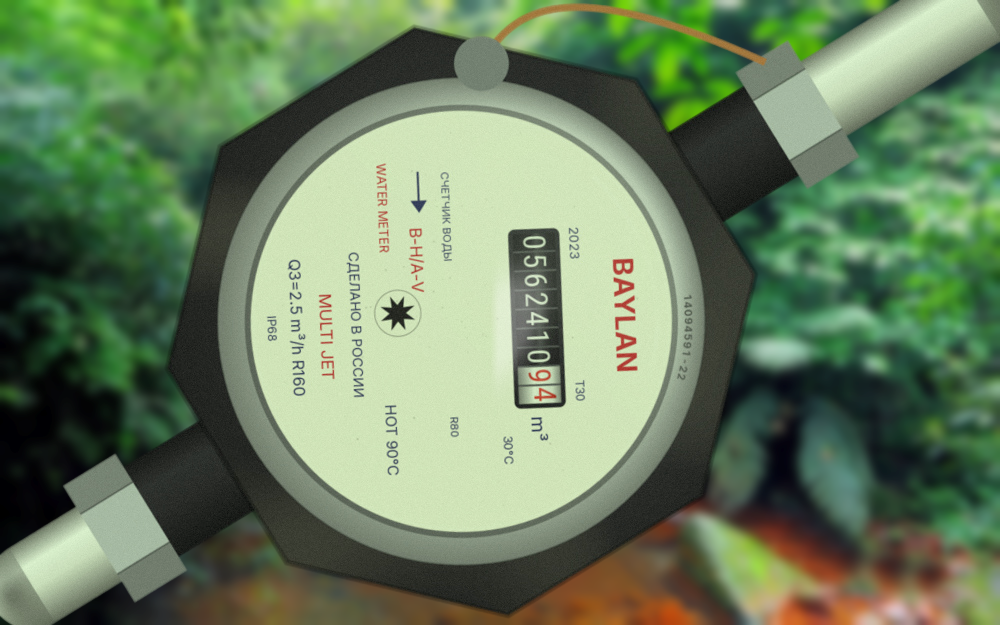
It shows 562410.94 m³
